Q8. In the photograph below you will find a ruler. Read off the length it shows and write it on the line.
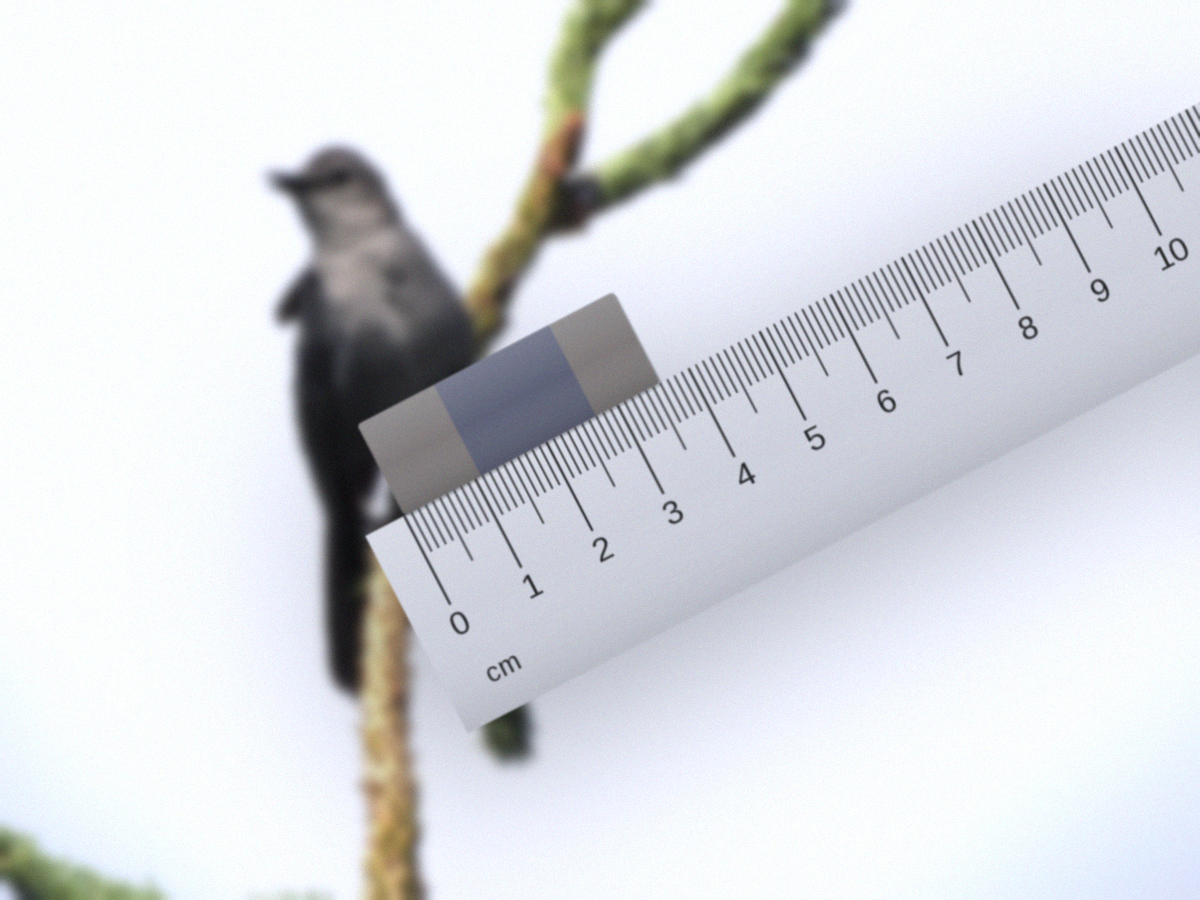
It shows 3.6 cm
